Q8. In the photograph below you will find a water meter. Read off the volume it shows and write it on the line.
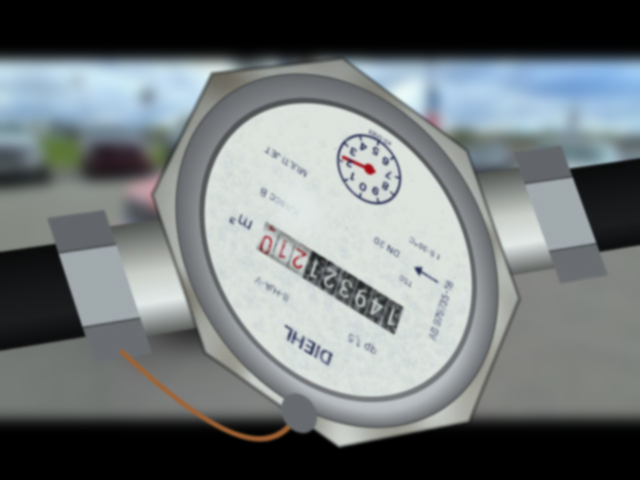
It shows 149321.2102 m³
